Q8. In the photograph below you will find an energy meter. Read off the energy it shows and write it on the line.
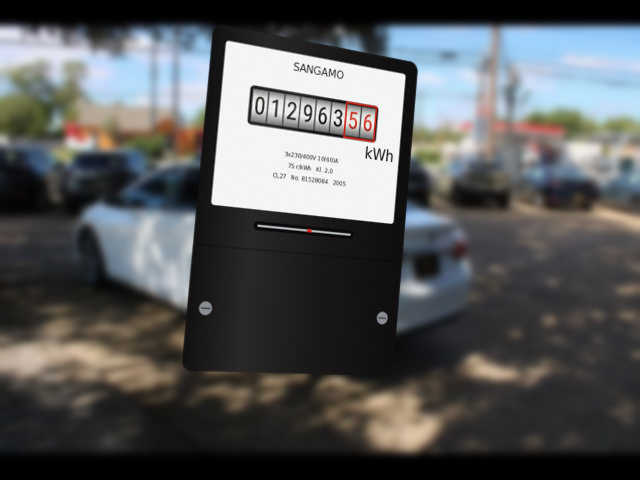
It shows 12963.56 kWh
